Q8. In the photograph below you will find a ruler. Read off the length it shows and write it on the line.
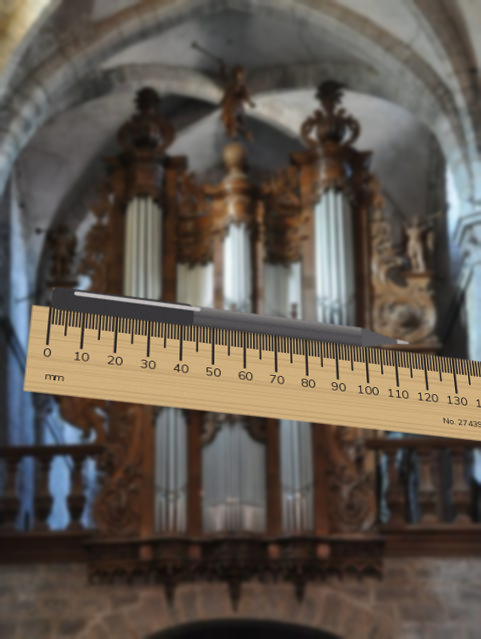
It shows 115 mm
